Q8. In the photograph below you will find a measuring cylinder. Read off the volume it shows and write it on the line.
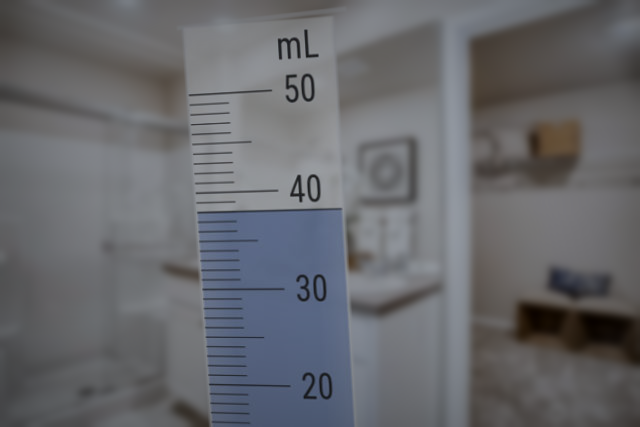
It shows 38 mL
